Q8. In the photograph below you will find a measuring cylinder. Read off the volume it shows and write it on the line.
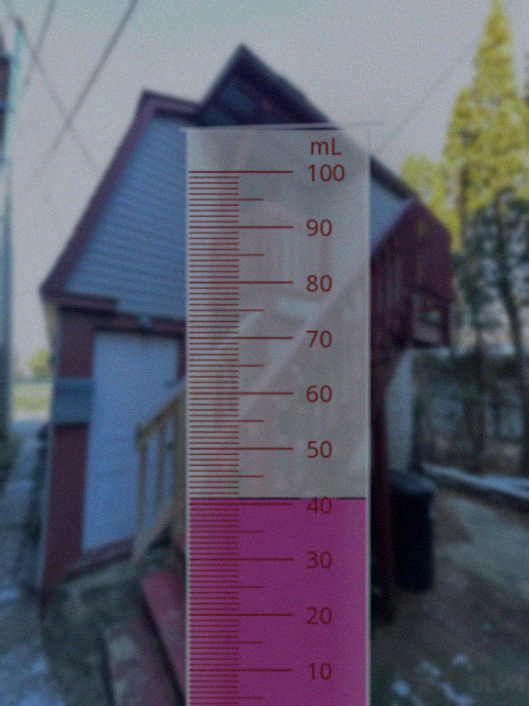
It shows 41 mL
